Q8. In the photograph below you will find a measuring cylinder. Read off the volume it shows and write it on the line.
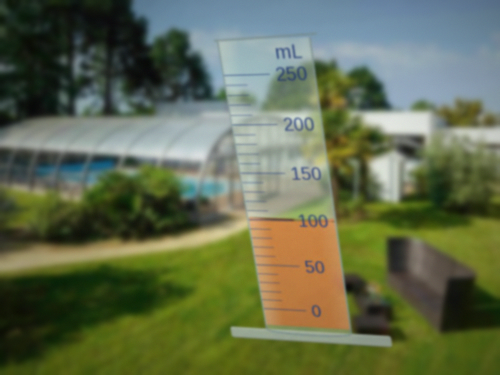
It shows 100 mL
